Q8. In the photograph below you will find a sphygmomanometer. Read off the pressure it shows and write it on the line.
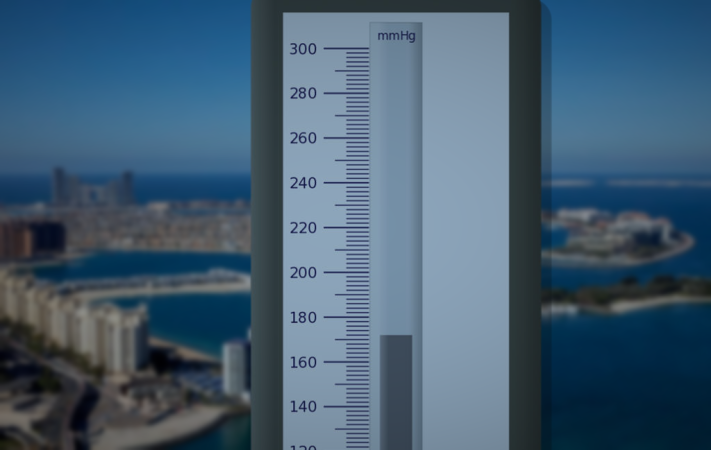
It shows 172 mmHg
